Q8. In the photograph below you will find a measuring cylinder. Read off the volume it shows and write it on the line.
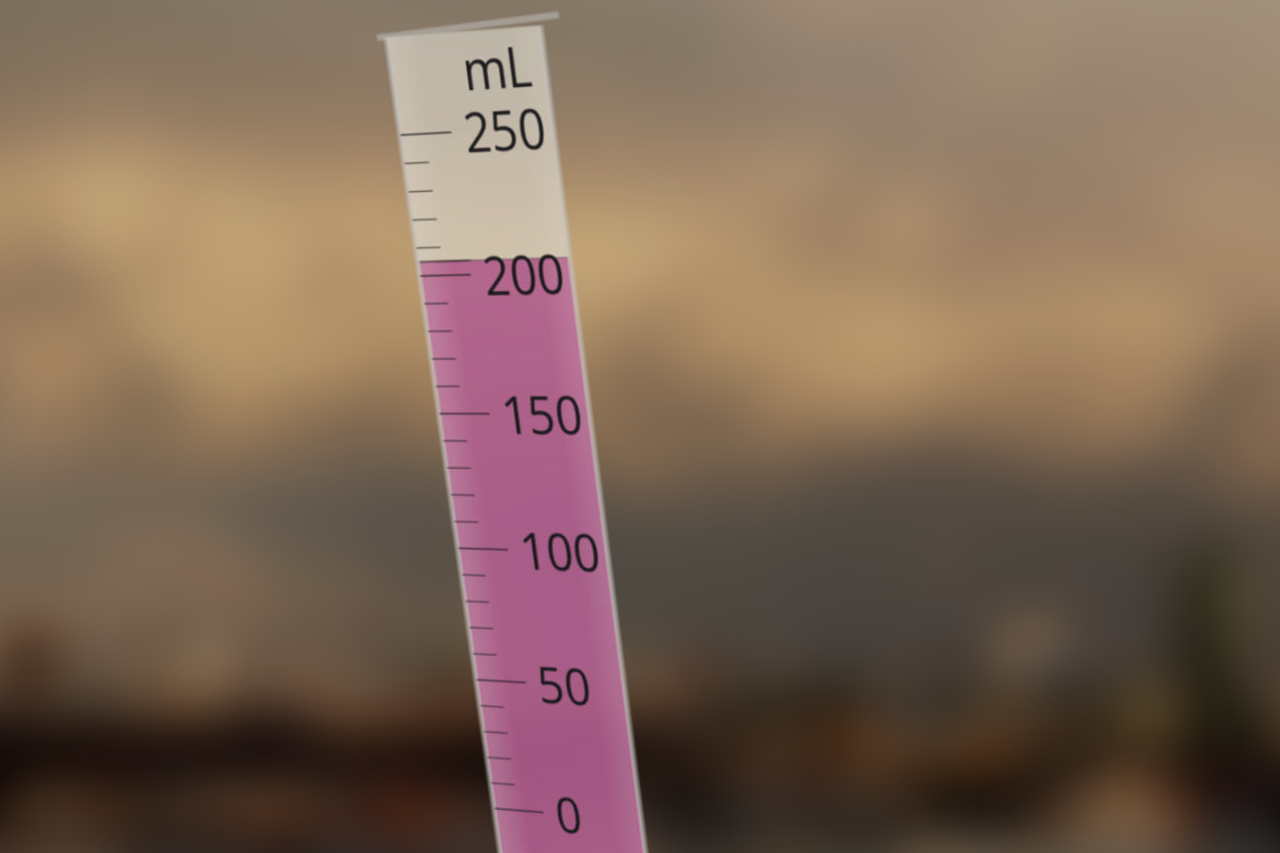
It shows 205 mL
